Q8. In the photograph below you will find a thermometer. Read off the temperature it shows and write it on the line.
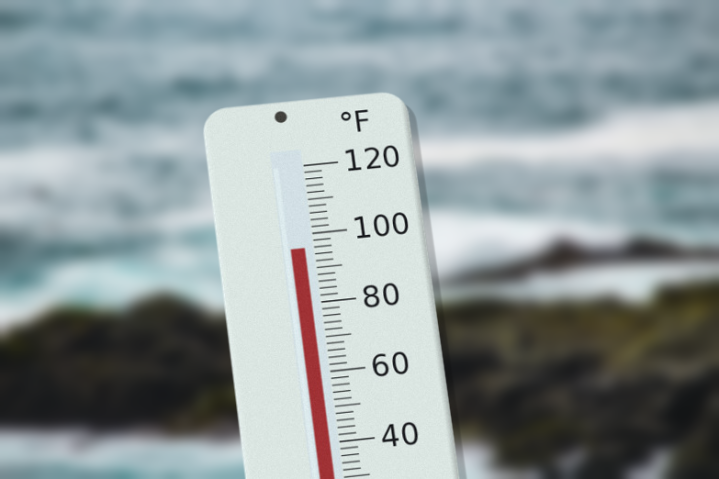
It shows 96 °F
